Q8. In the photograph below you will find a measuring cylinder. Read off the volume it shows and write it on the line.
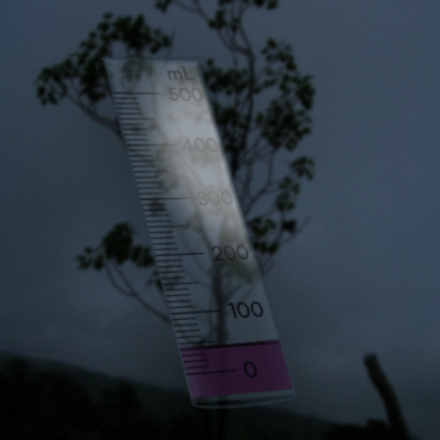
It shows 40 mL
